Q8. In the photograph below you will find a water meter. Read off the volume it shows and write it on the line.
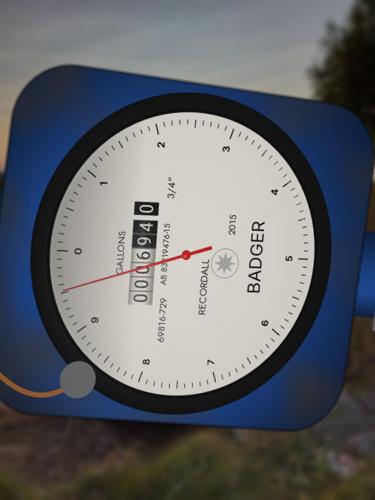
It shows 6939.5 gal
